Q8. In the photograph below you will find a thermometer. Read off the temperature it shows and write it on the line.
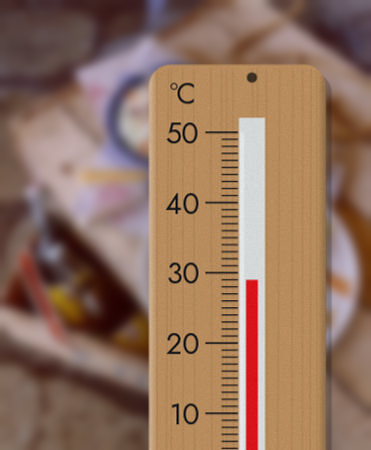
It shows 29 °C
